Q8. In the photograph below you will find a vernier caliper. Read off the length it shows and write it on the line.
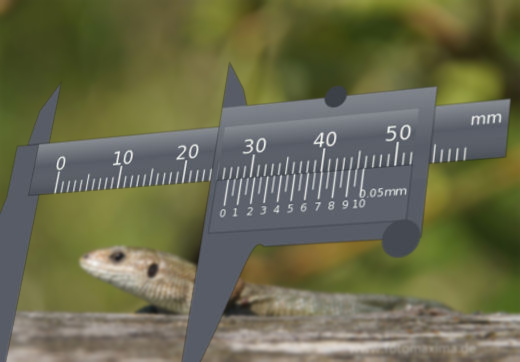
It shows 26.8 mm
